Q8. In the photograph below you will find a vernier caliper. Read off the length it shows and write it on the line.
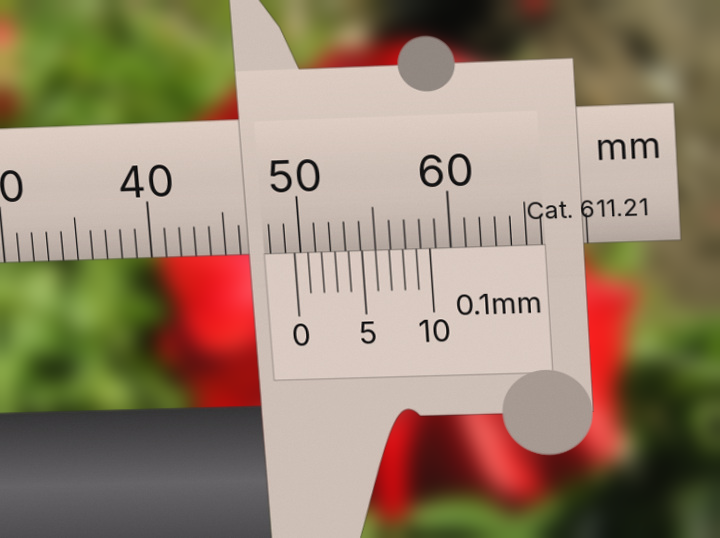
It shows 49.6 mm
